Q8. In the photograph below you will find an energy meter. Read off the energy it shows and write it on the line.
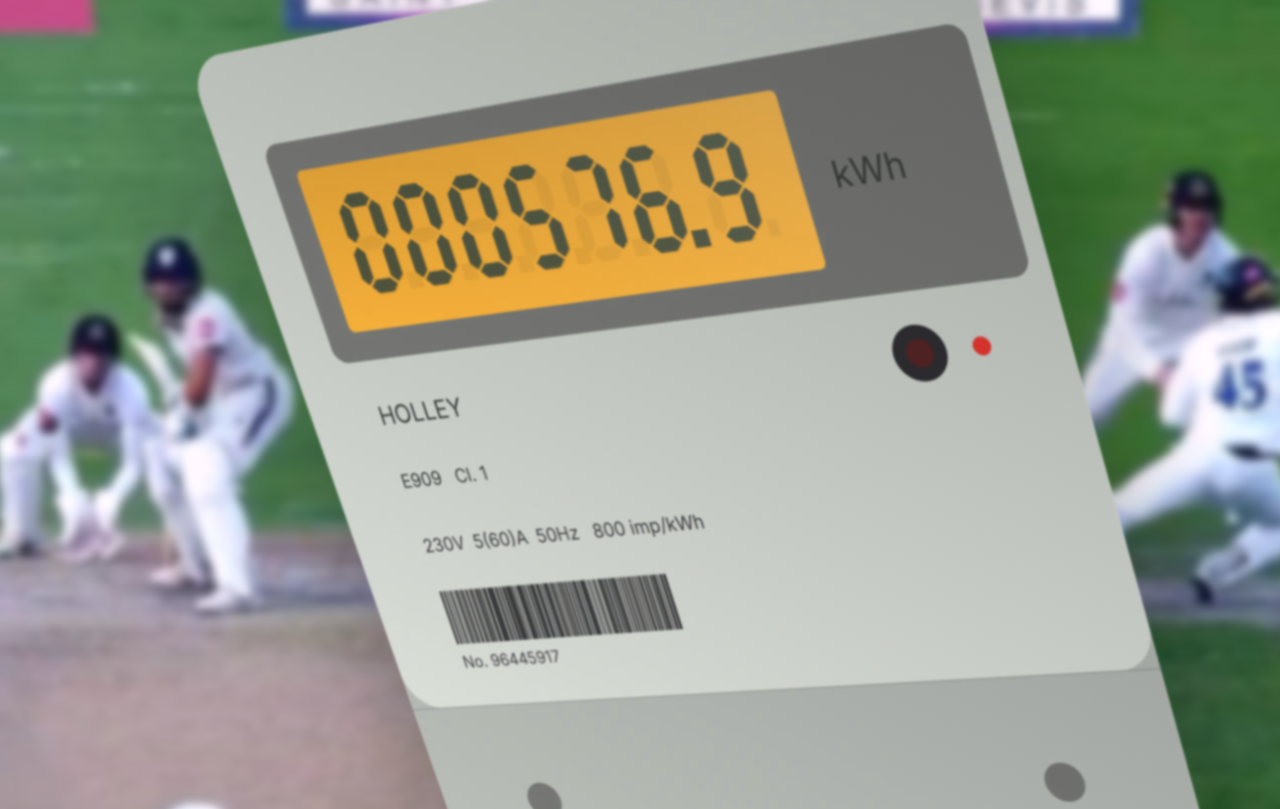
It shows 576.9 kWh
